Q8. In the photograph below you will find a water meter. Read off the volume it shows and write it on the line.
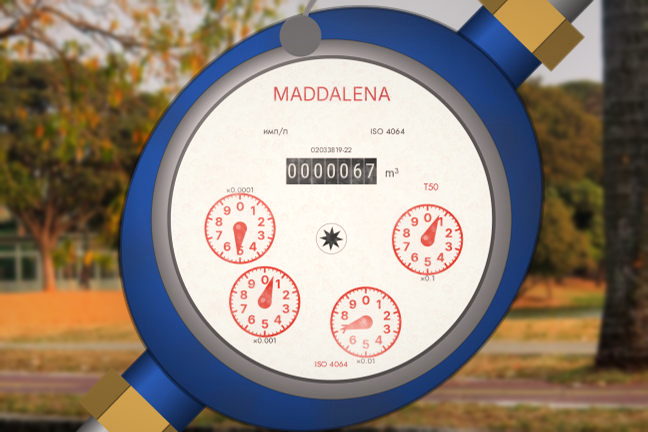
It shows 67.0705 m³
